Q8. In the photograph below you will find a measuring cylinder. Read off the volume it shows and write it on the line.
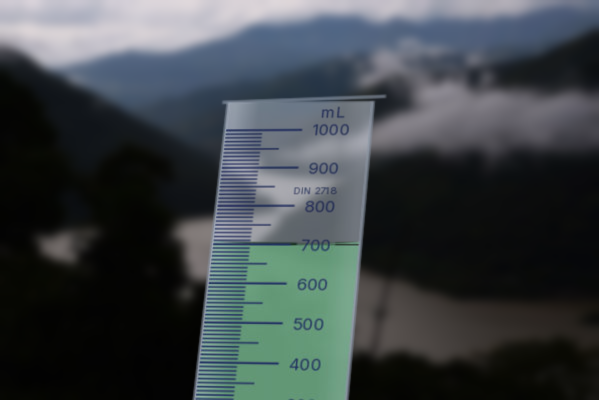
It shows 700 mL
